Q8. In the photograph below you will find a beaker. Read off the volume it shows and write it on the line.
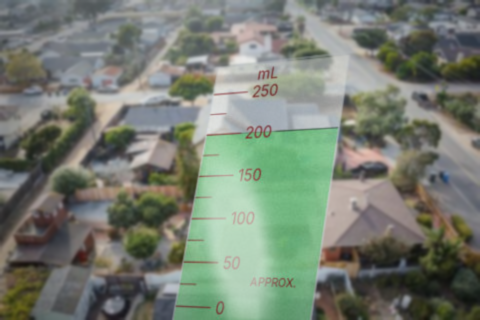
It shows 200 mL
